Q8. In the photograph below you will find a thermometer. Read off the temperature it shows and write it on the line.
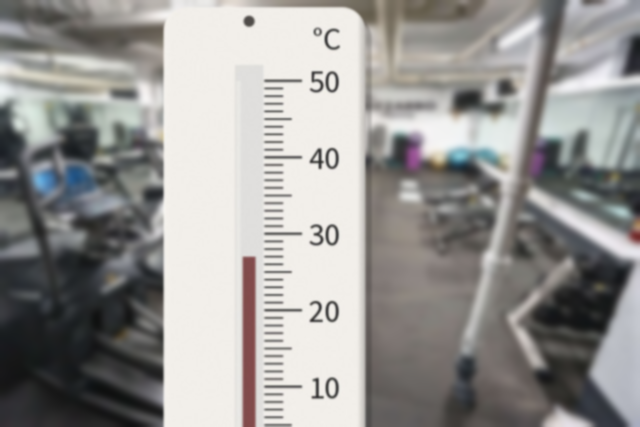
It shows 27 °C
